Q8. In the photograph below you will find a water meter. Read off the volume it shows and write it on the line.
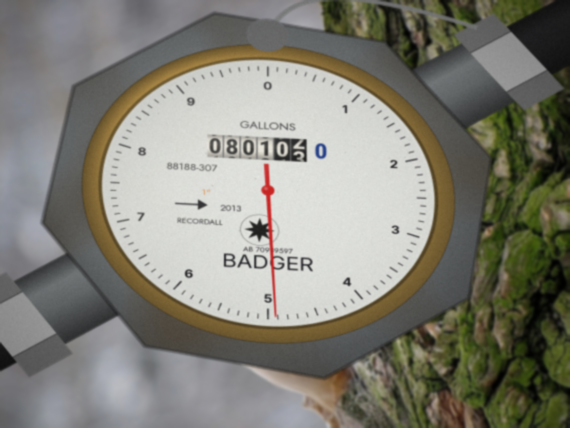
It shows 801024.9 gal
